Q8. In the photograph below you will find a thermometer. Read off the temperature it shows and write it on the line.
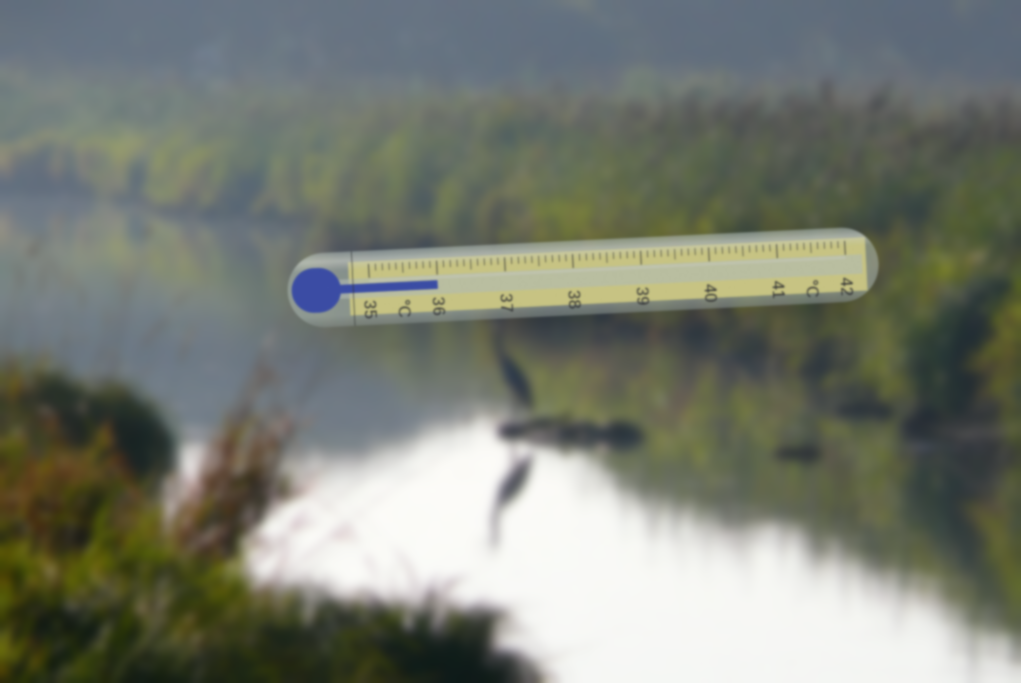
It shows 36 °C
